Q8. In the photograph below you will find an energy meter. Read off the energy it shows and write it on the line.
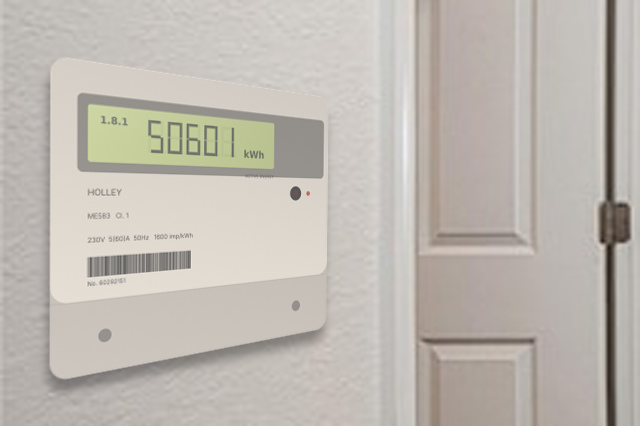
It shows 50601 kWh
